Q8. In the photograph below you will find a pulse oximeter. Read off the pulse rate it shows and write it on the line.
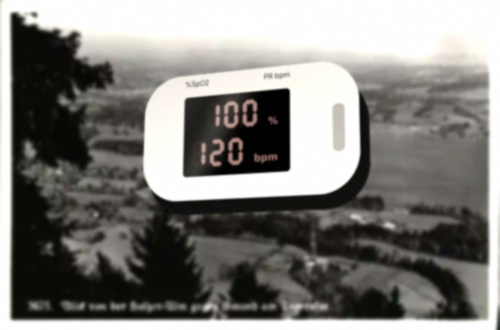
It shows 120 bpm
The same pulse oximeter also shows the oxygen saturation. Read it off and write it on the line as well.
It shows 100 %
